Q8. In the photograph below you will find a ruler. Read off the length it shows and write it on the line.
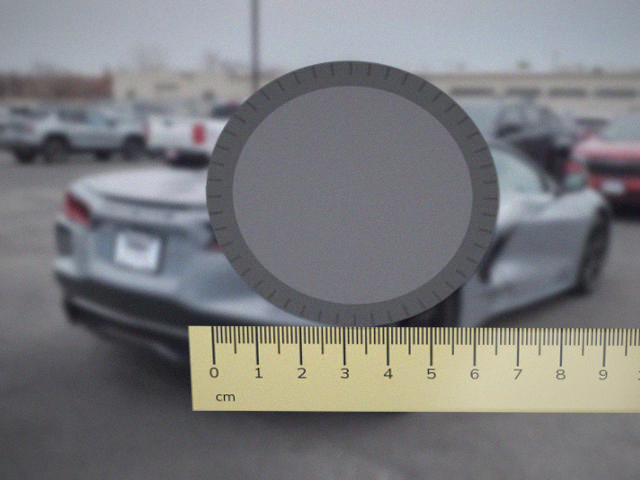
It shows 6.5 cm
